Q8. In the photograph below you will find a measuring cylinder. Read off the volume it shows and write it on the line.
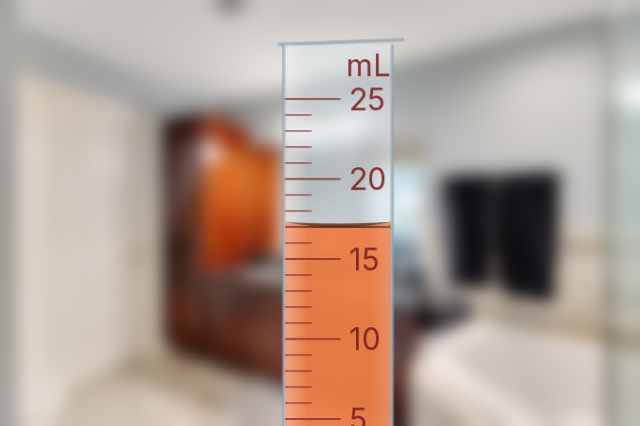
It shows 17 mL
